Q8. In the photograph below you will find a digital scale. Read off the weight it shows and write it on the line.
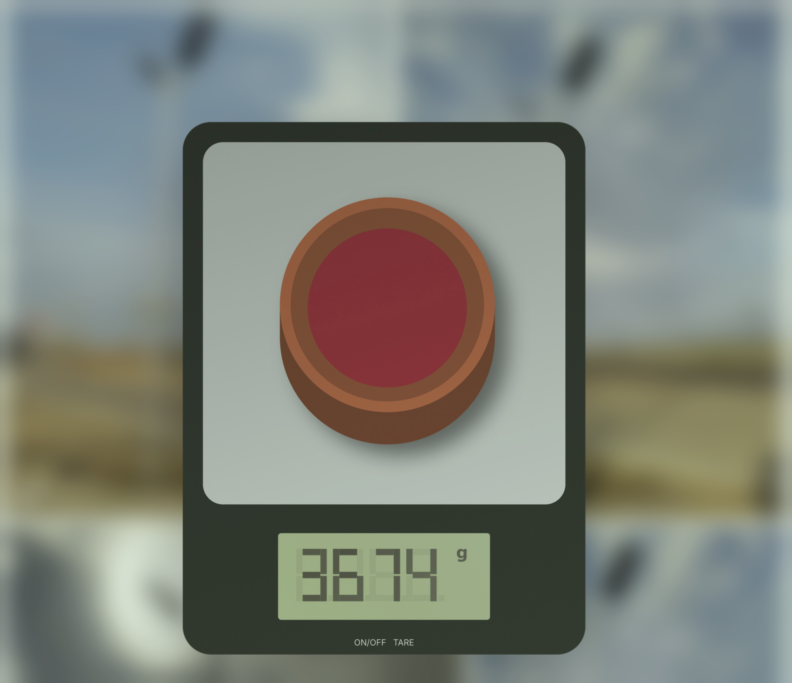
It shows 3674 g
